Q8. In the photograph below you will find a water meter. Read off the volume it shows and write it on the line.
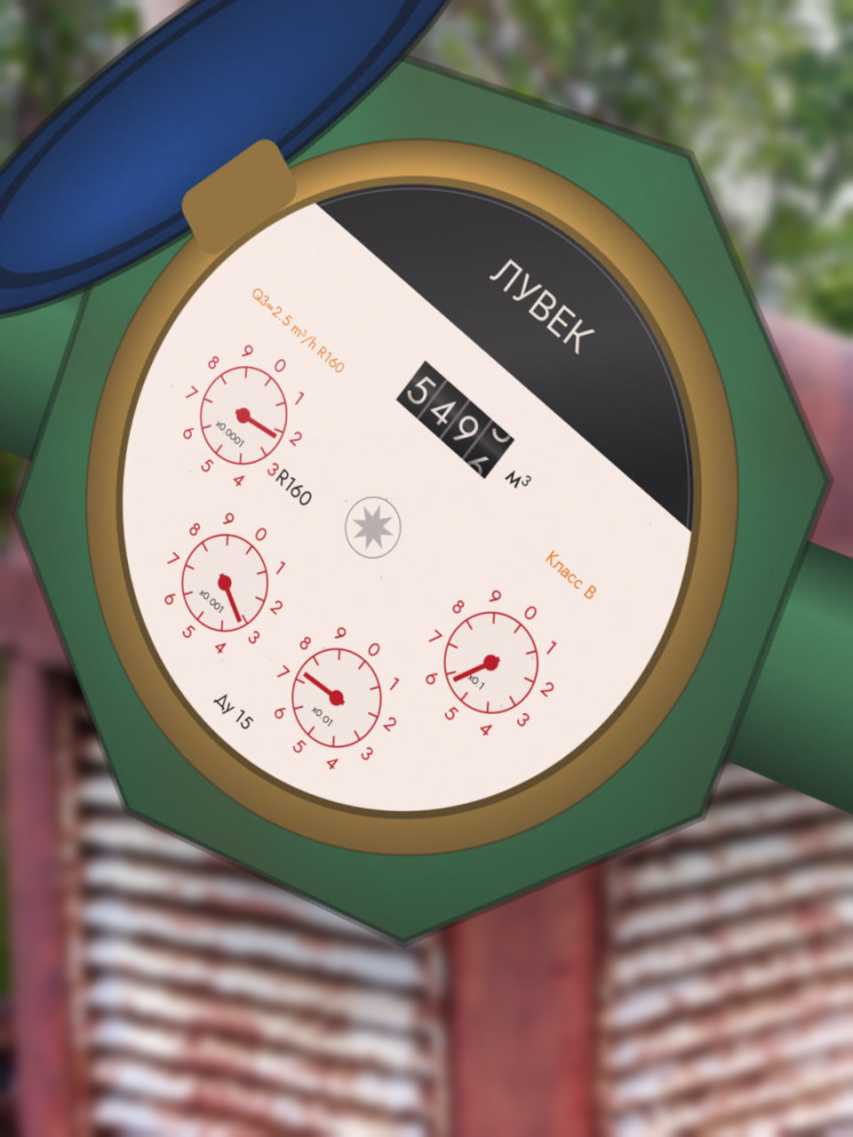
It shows 5495.5732 m³
